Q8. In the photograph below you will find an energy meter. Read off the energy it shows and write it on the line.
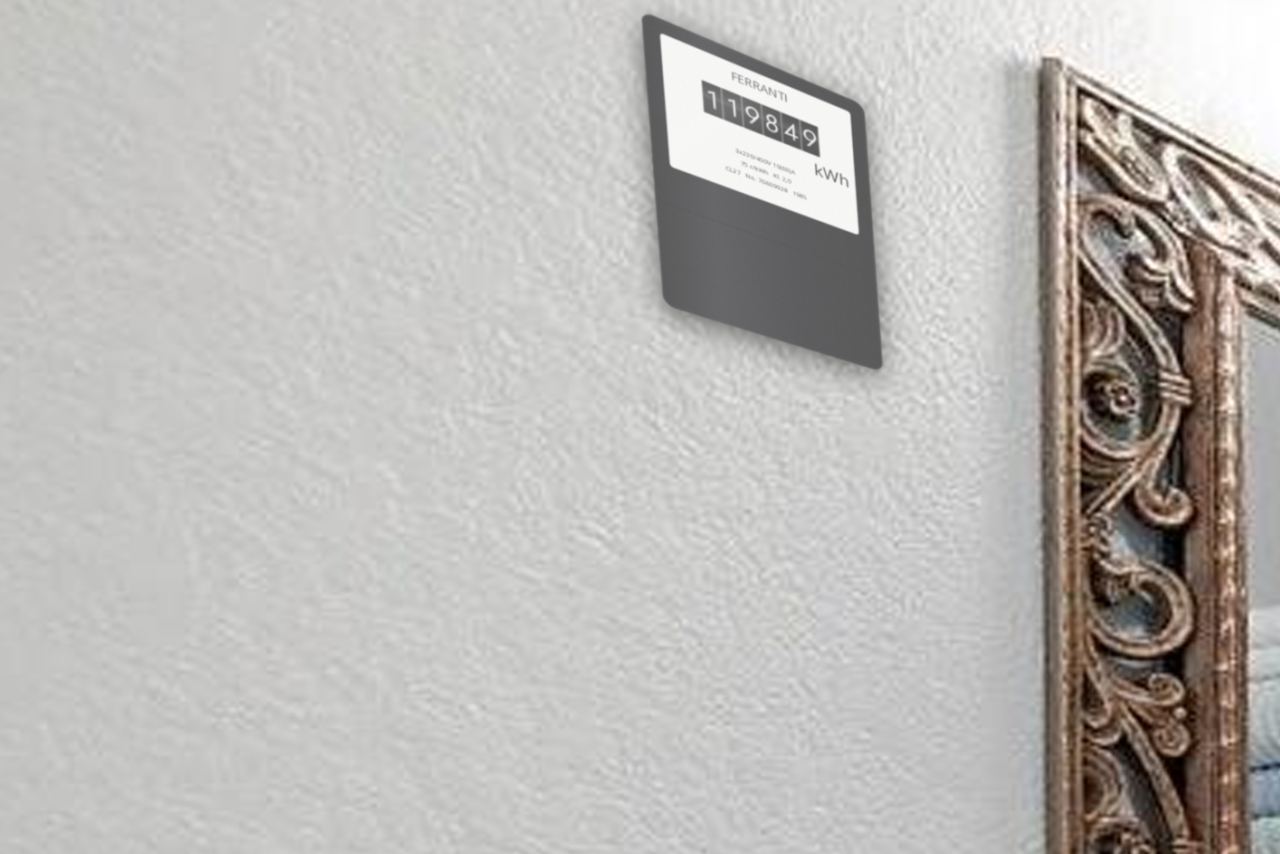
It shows 119849 kWh
